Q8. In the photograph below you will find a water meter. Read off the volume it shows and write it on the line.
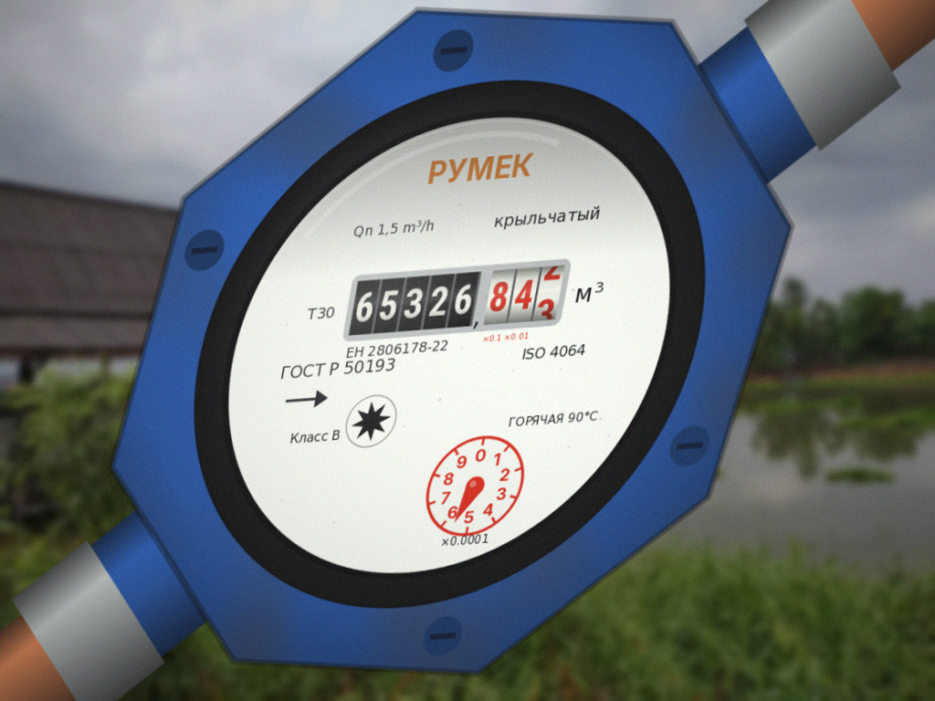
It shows 65326.8425 m³
